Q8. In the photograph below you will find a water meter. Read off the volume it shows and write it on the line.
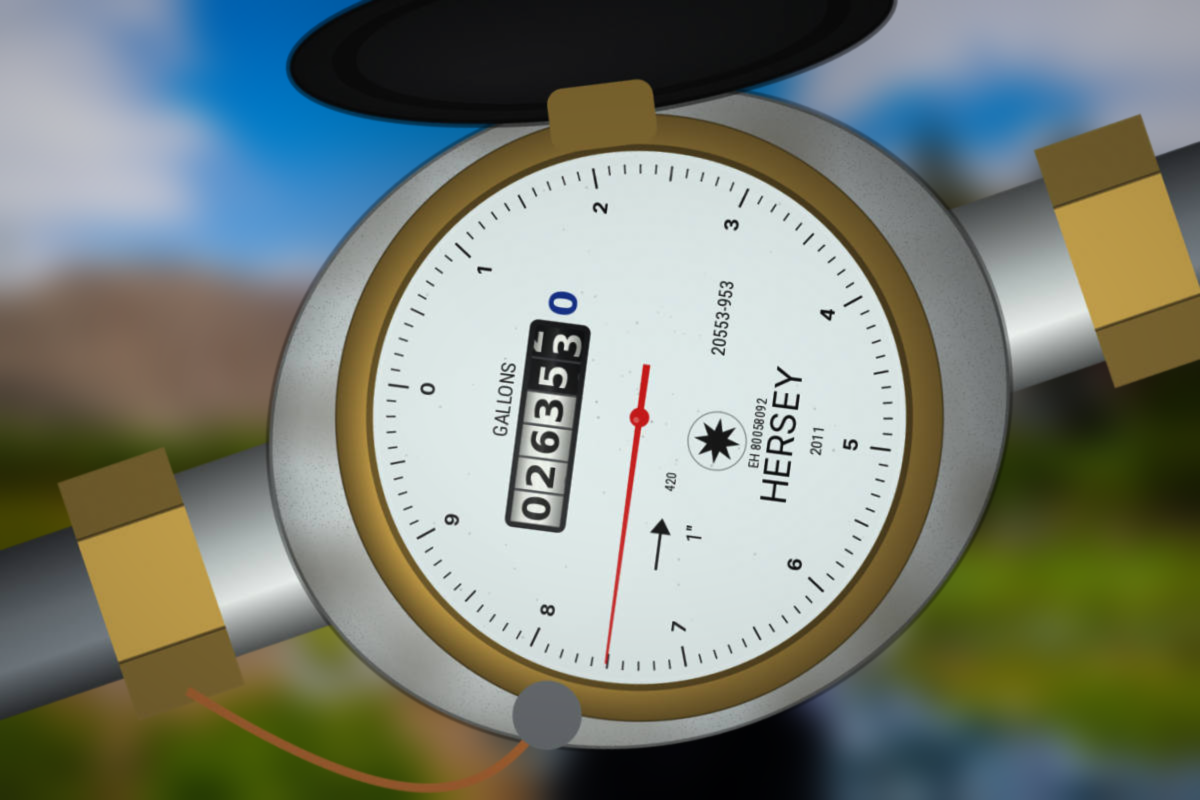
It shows 263527.5 gal
